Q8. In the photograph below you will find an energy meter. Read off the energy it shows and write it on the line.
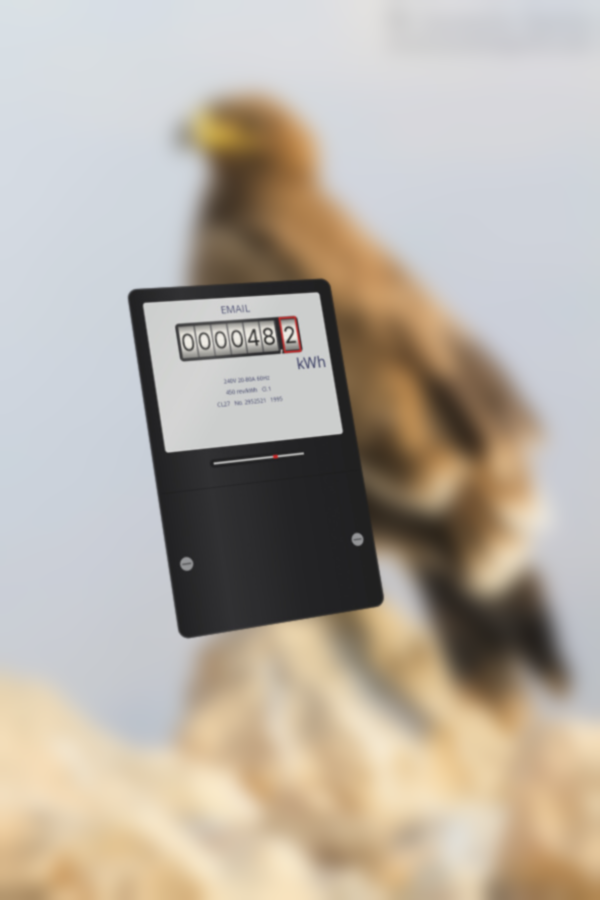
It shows 48.2 kWh
